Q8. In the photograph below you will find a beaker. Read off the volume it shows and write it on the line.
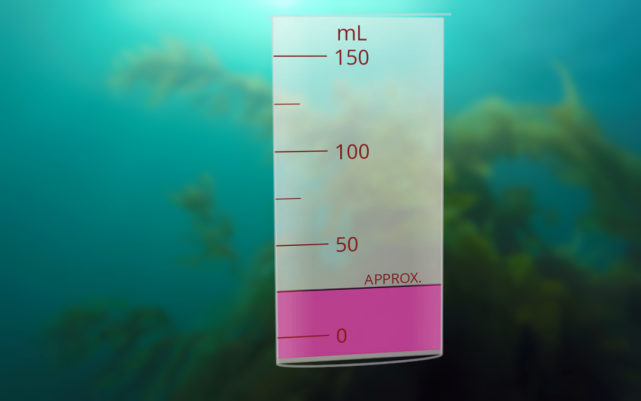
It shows 25 mL
